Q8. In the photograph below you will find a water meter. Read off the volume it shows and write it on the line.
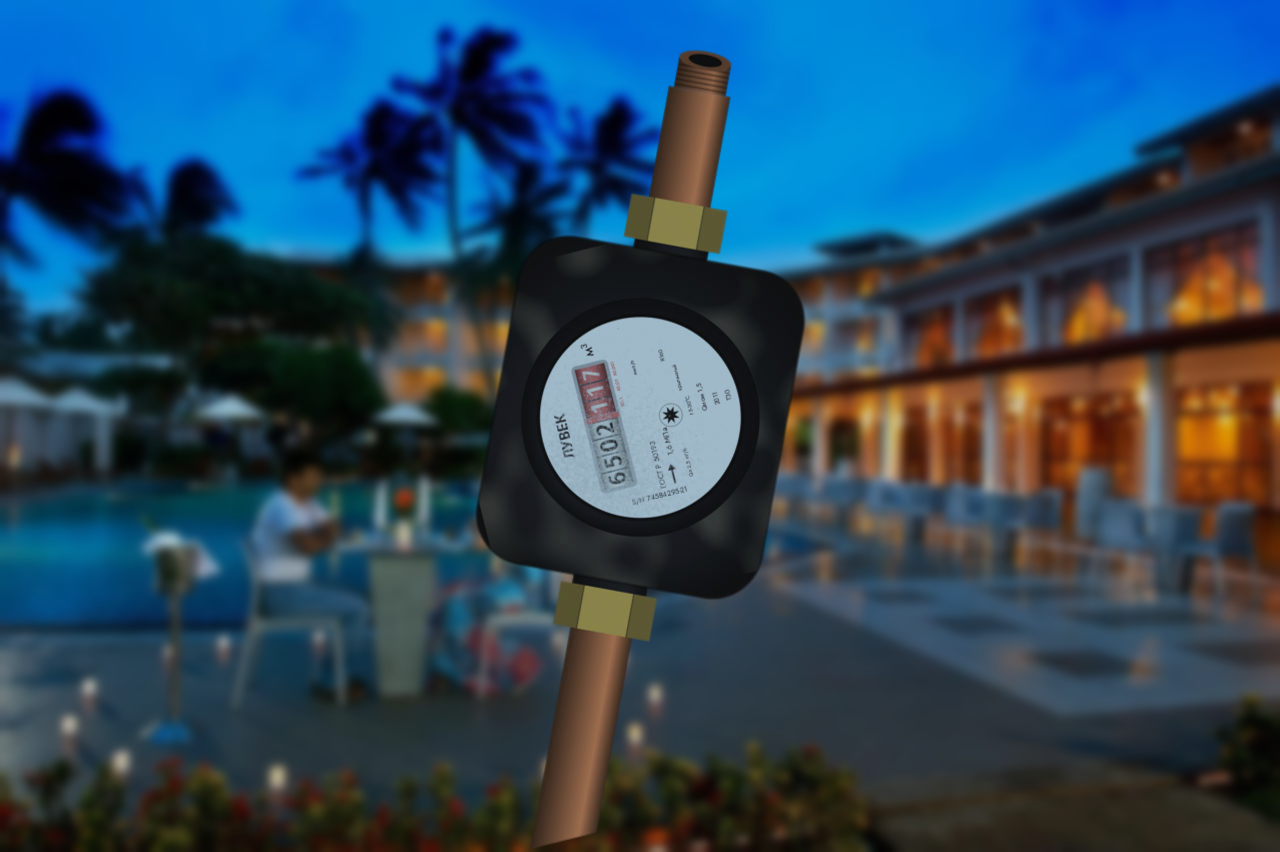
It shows 6502.117 m³
